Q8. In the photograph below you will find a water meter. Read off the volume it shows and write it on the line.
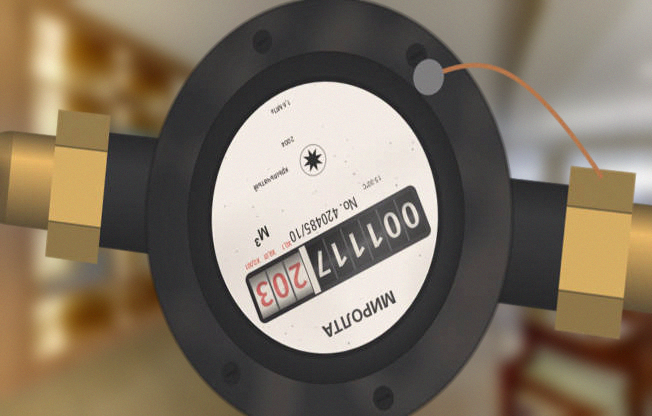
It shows 1117.203 m³
